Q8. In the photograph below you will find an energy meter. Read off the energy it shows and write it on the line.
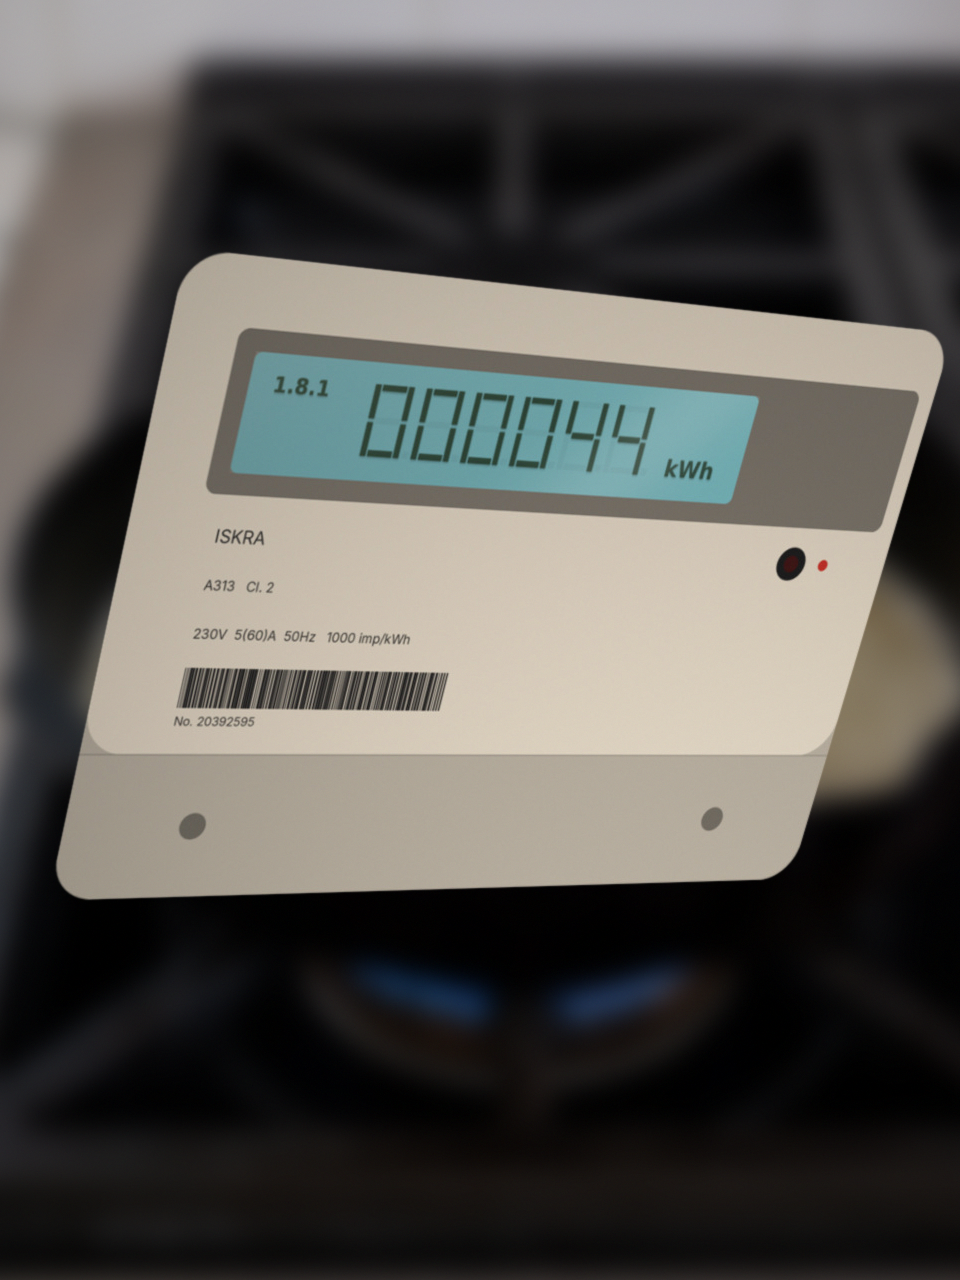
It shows 44 kWh
